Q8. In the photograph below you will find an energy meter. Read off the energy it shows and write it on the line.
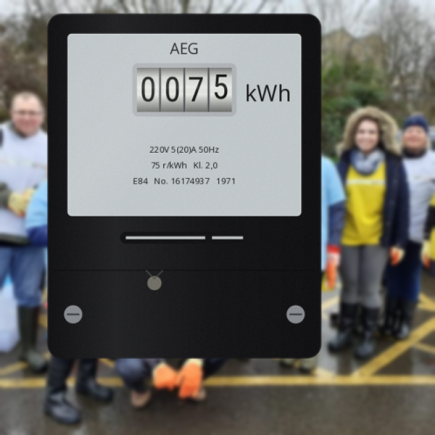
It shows 75 kWh
